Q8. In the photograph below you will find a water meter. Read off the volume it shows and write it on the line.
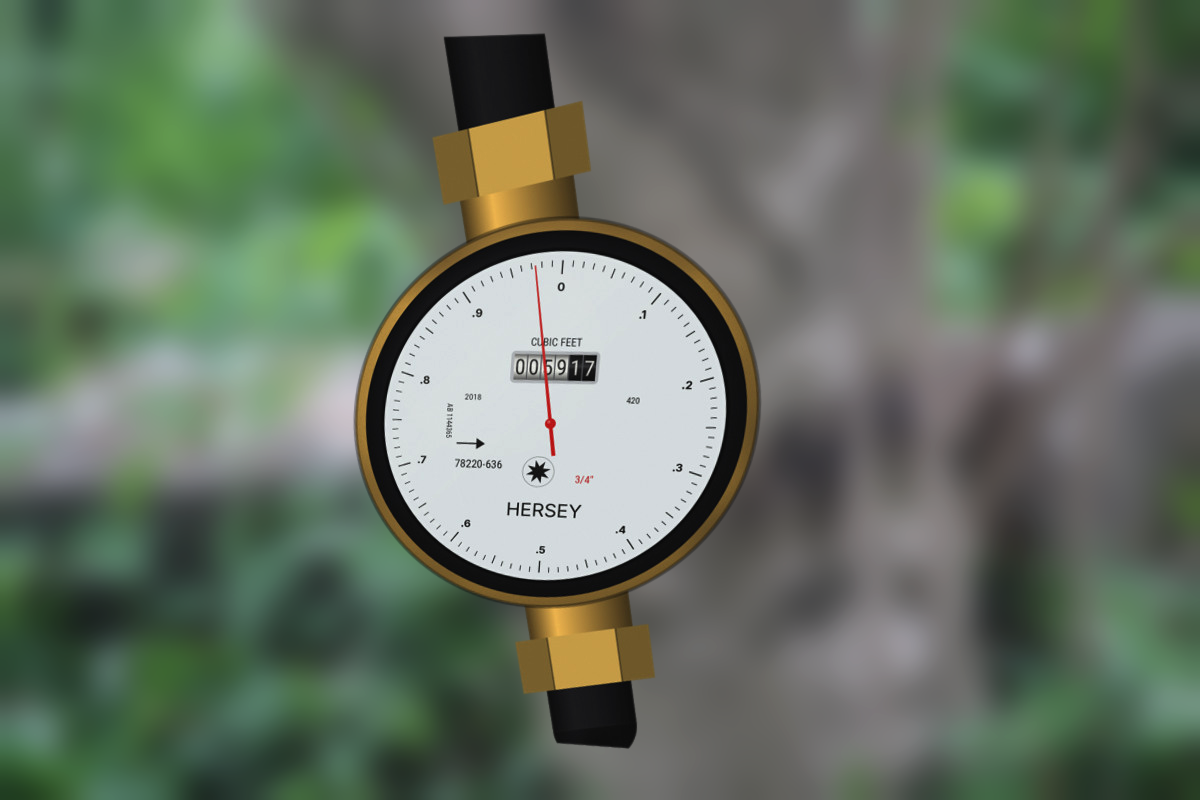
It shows 5916.97 ft³
